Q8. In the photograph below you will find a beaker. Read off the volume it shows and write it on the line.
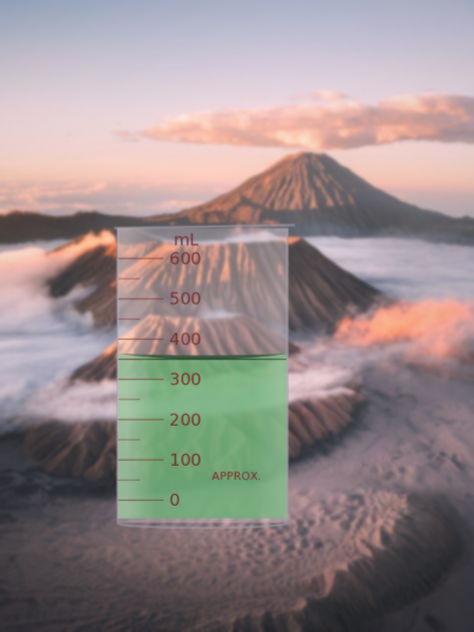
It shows 350 mL
